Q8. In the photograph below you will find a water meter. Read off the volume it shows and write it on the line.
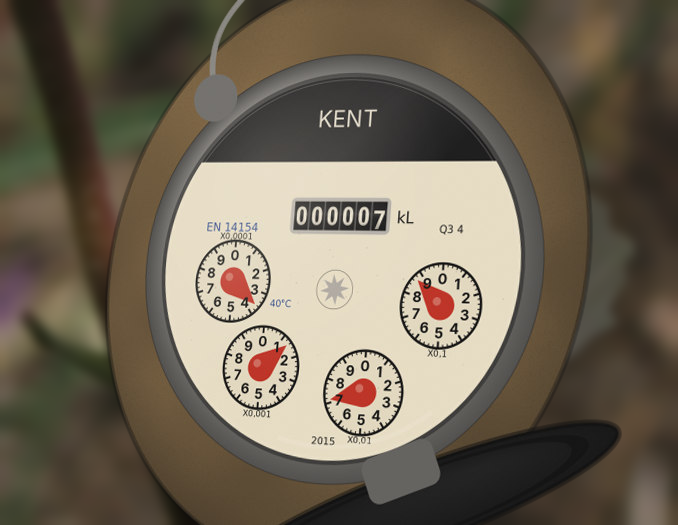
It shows 6.8713 kL
